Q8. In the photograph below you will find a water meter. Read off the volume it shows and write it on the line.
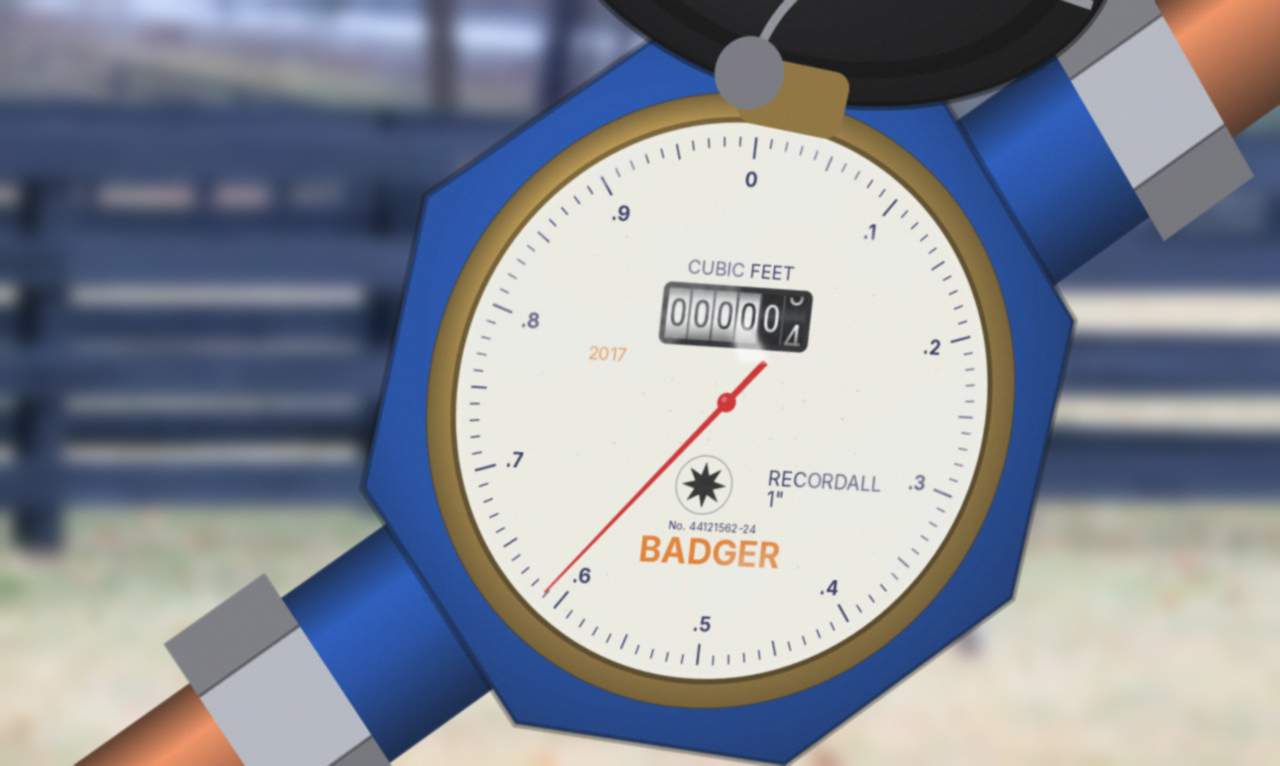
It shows 3.61 ft³
